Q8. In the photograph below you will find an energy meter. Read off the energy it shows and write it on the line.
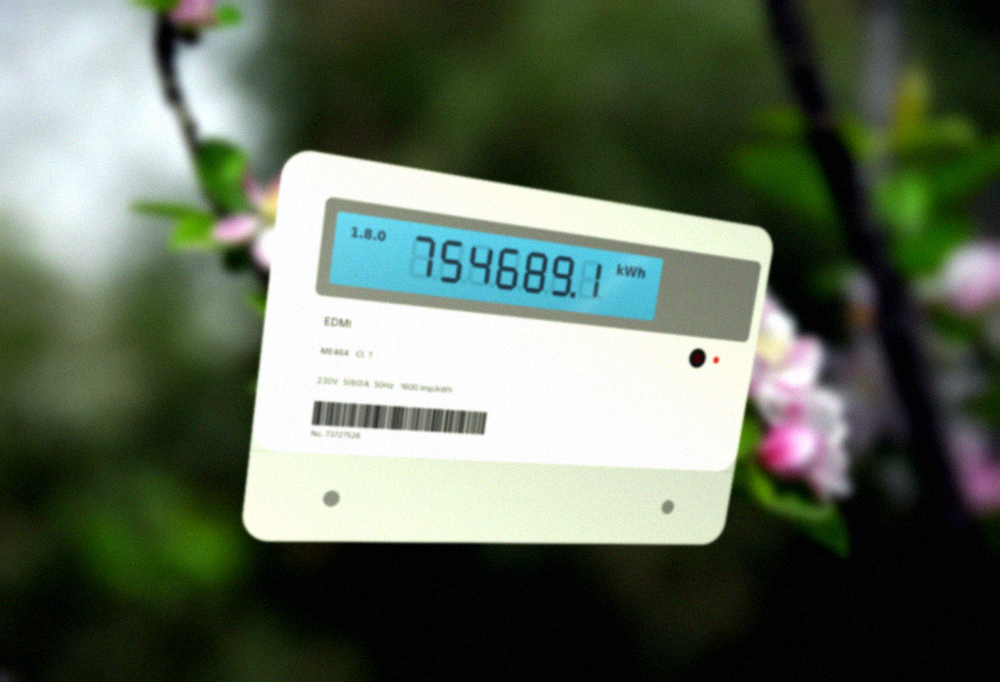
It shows 754689.1 kWh
